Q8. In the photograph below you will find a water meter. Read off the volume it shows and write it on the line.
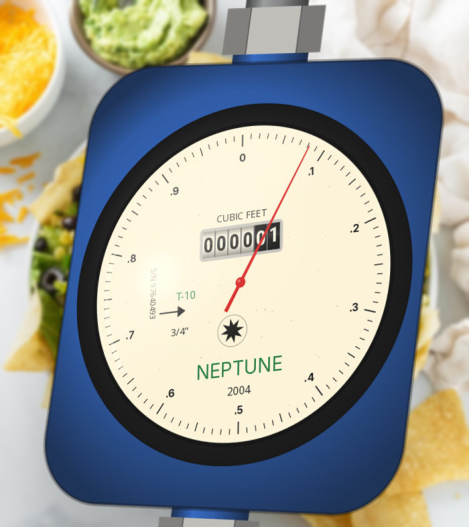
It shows 1.08 ft³
